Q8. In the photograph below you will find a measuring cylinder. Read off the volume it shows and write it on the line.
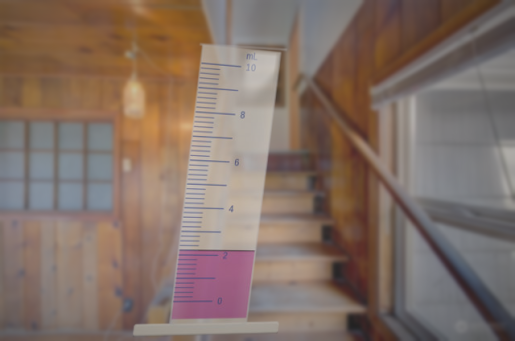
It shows 2.2 mL
